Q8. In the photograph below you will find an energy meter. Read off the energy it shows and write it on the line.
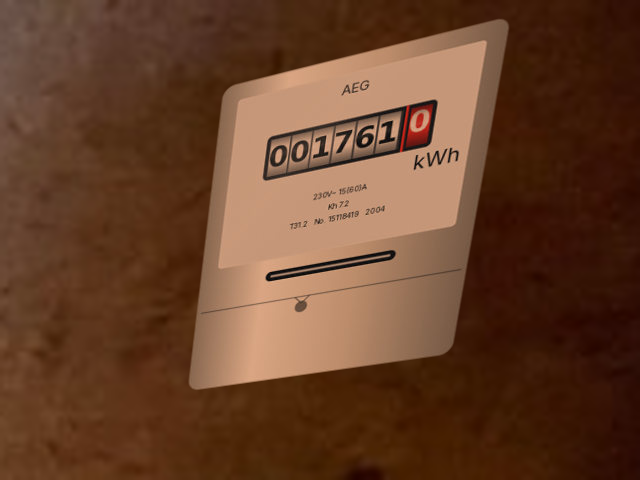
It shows 1761.0 kWh
